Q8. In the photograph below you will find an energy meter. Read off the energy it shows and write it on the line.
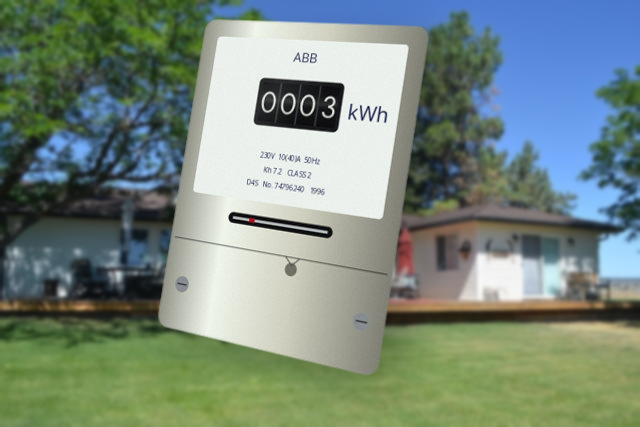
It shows 3 kWh
